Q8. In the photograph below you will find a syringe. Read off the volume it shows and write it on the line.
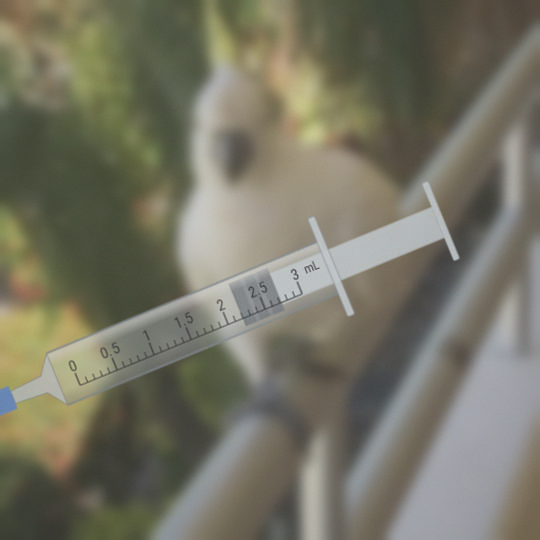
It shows 2.2 mL
